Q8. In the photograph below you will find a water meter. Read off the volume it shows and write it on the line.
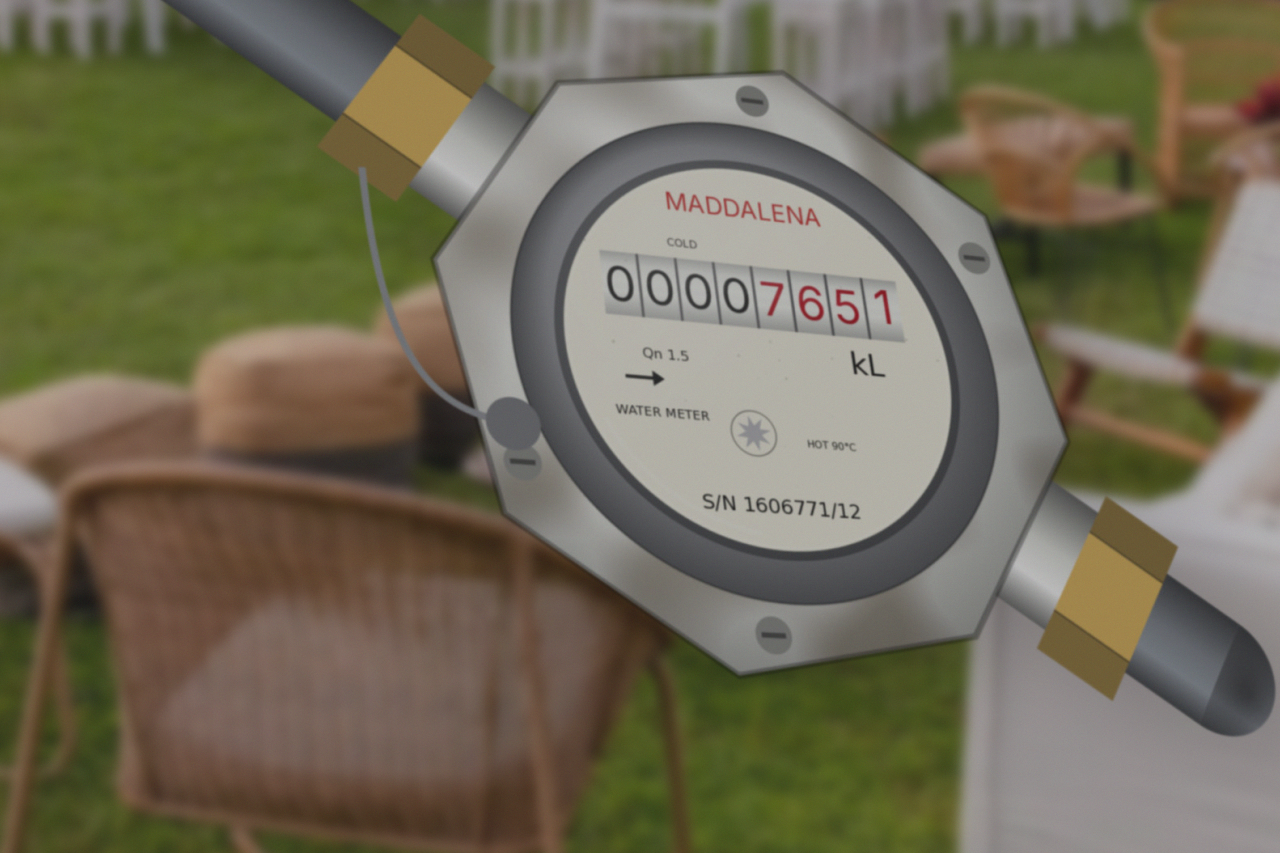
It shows 0.7651 kL
